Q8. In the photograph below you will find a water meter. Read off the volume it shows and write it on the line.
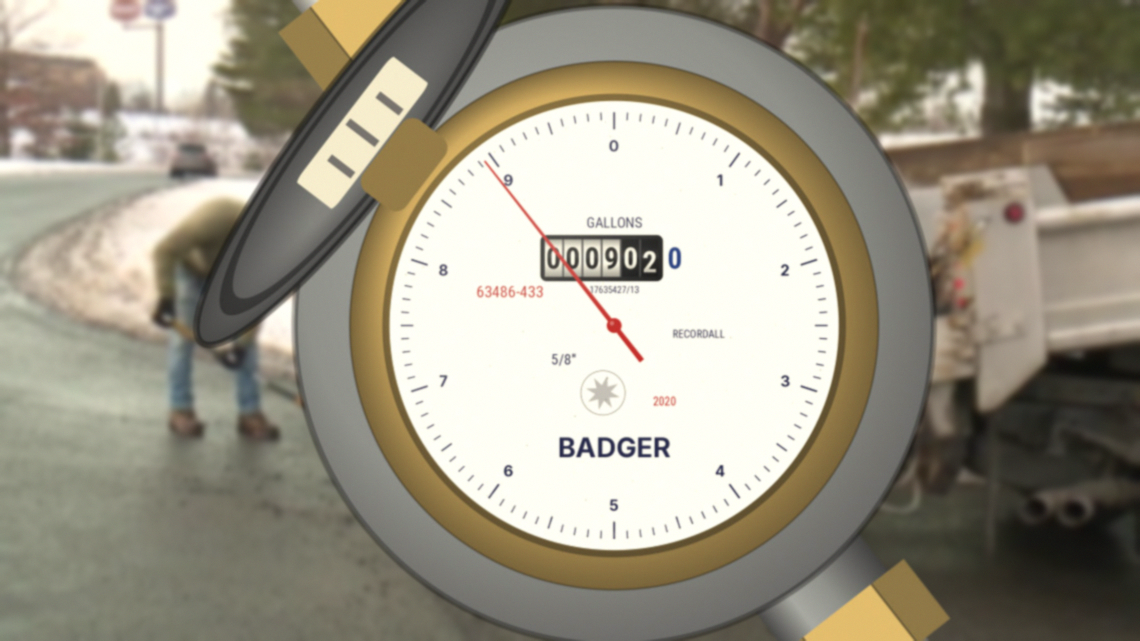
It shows 9018.9 gal
